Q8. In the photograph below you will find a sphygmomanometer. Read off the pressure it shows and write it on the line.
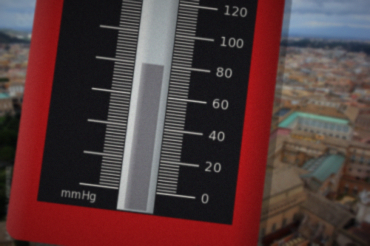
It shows 80 mmHg
